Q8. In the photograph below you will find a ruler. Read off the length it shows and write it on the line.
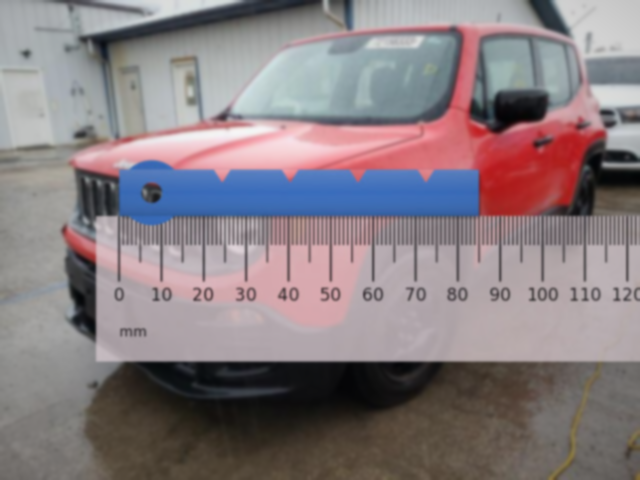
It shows 85 mm
